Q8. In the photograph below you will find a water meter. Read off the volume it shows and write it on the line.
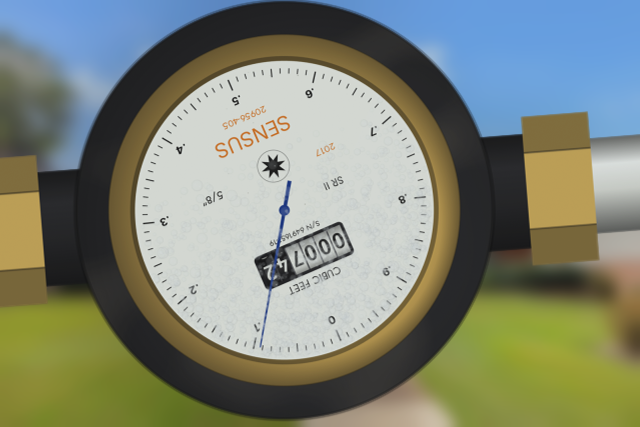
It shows 742.09 ft³
